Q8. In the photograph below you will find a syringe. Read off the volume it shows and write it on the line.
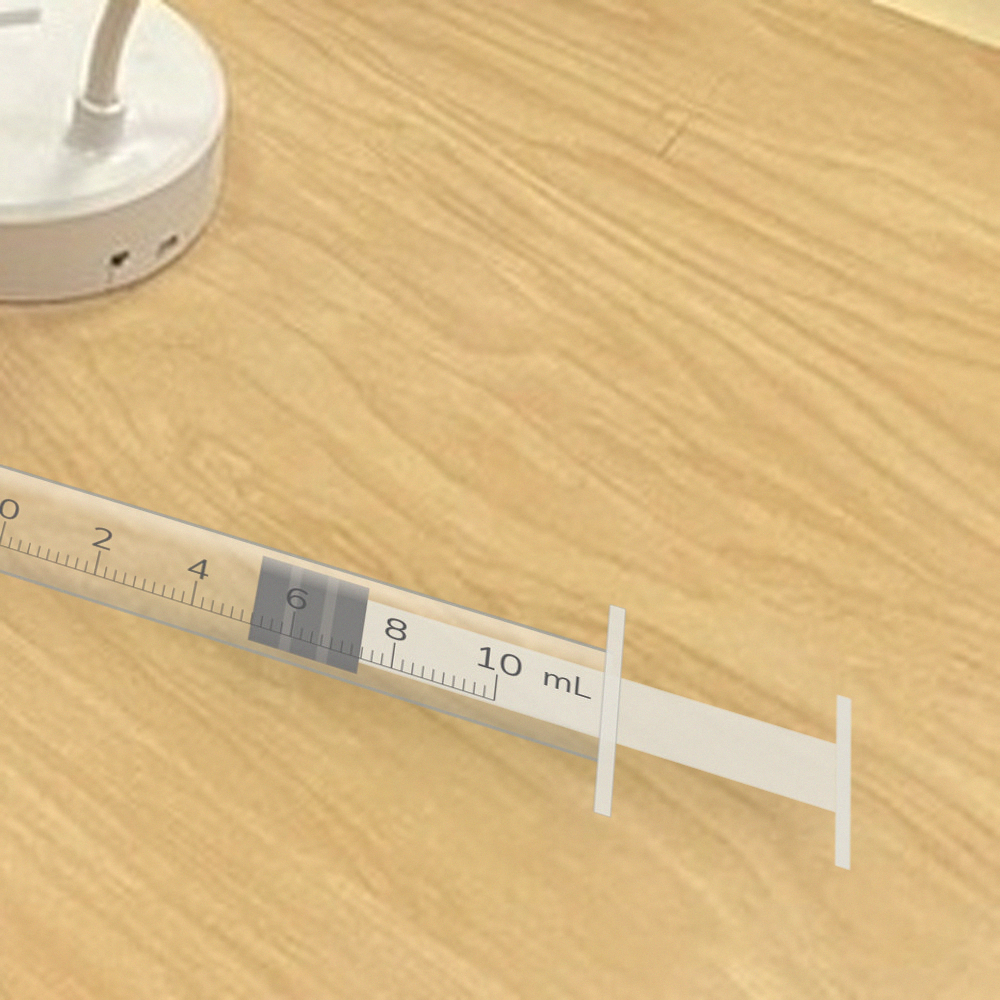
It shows 5.2 mL
